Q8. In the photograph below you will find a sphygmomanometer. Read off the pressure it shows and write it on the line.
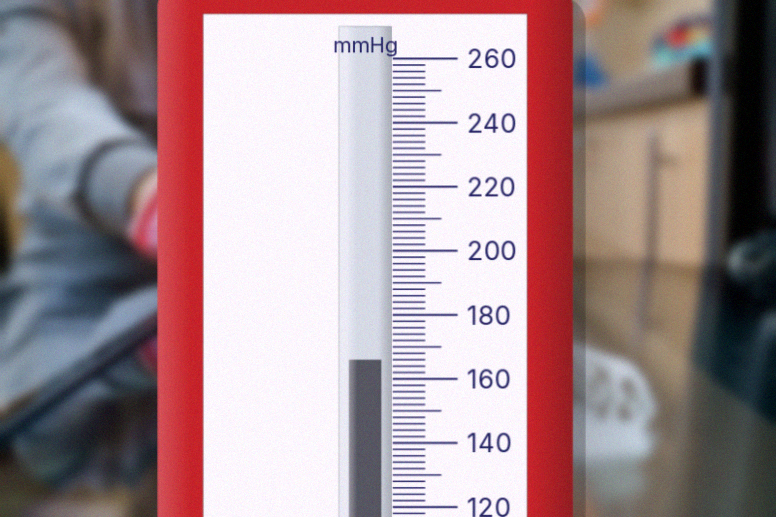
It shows 166 mmHg
